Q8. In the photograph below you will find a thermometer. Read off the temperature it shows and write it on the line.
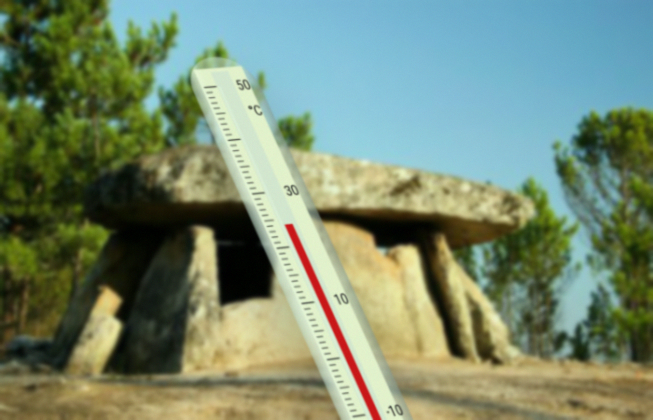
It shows 24 °C
